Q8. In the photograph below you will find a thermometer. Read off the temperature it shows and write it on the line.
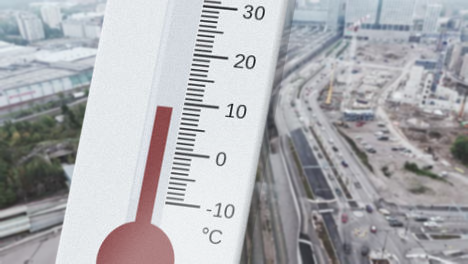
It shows 9 °C
